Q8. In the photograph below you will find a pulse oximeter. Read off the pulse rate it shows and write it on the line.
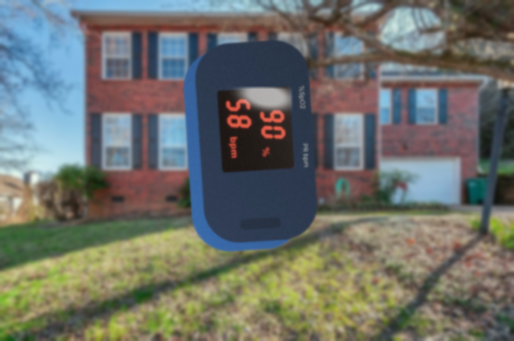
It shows 58 bpm
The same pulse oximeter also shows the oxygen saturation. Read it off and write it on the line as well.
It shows 90 %
